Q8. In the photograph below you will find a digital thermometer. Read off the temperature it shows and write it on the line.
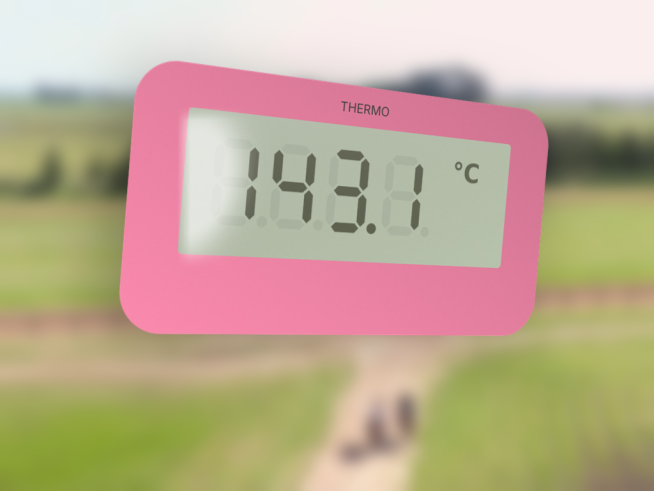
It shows 143.1 °C
